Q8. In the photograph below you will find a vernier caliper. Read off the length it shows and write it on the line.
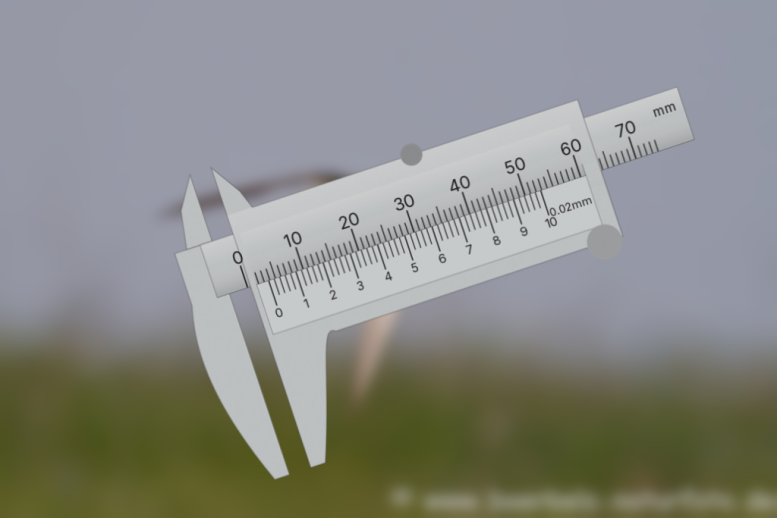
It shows 3.8 mm
